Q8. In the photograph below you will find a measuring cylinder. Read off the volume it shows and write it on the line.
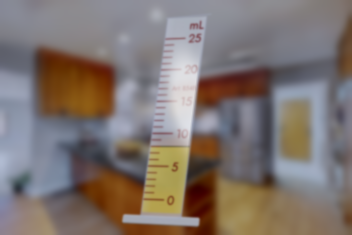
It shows 8 mL
